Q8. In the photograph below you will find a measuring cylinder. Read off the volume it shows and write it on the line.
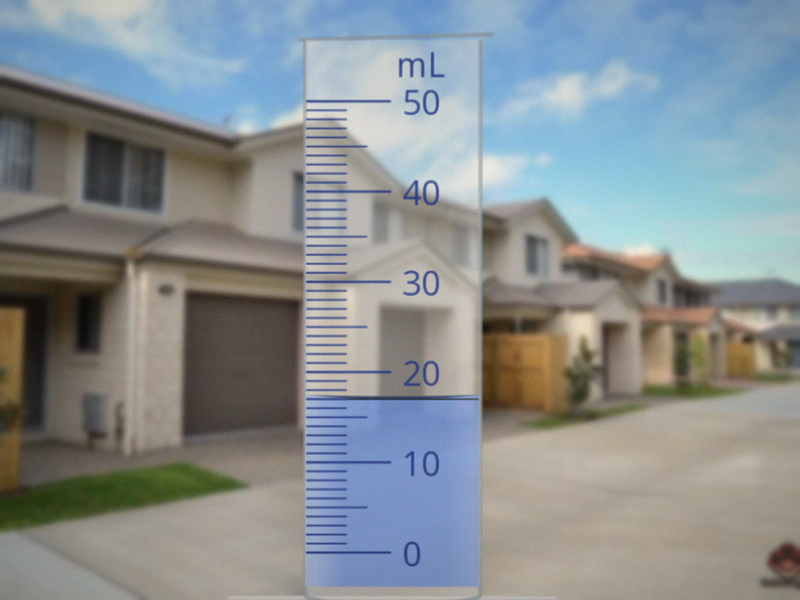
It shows 17 mL
